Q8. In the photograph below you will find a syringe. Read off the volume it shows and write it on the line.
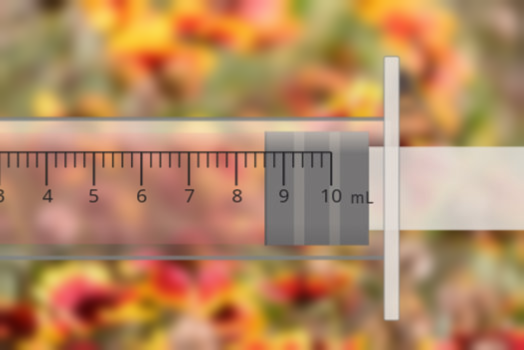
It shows 8.6 mL
